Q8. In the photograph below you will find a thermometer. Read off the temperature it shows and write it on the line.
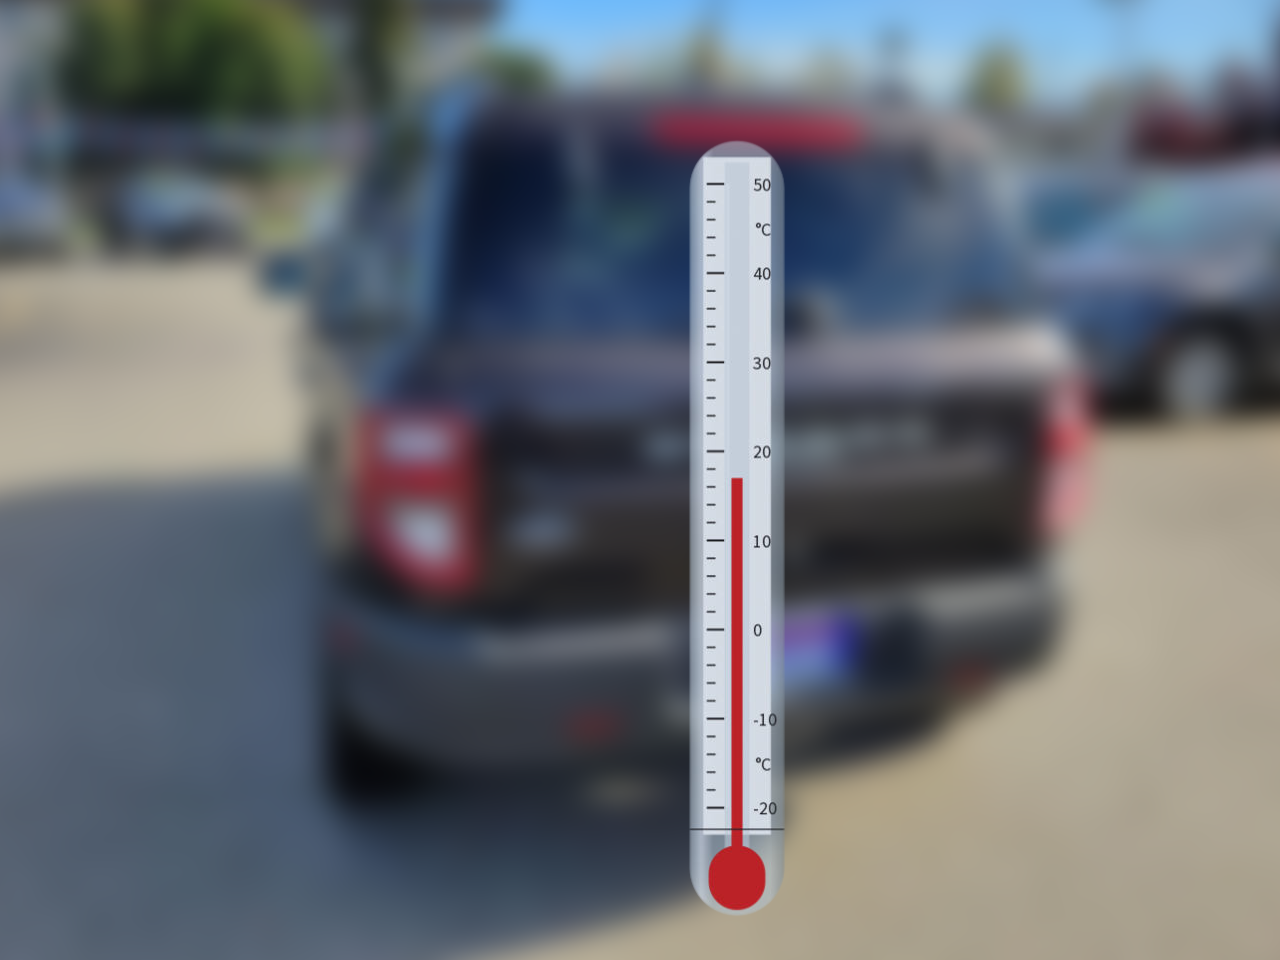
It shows 17 °C
